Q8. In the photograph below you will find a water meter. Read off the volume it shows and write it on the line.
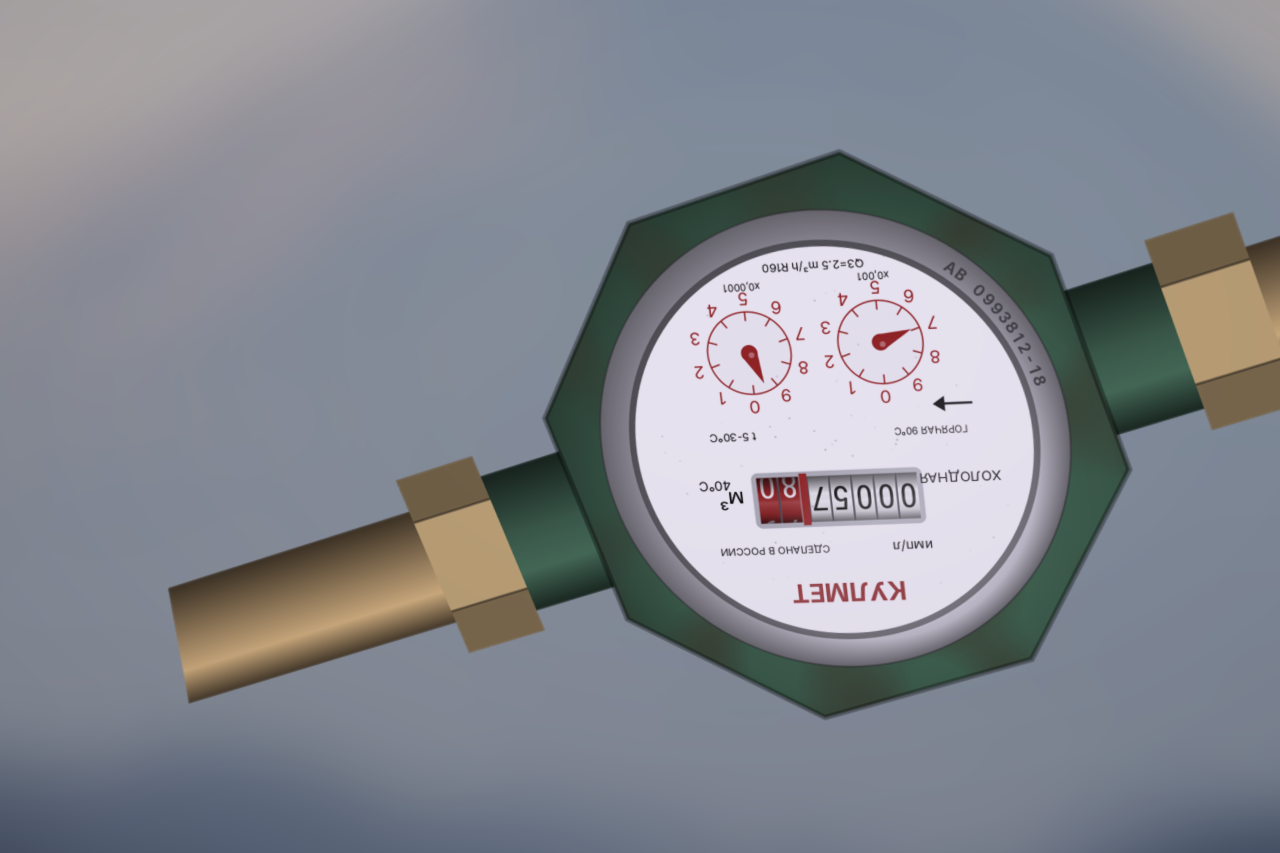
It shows 57.7969 m³
